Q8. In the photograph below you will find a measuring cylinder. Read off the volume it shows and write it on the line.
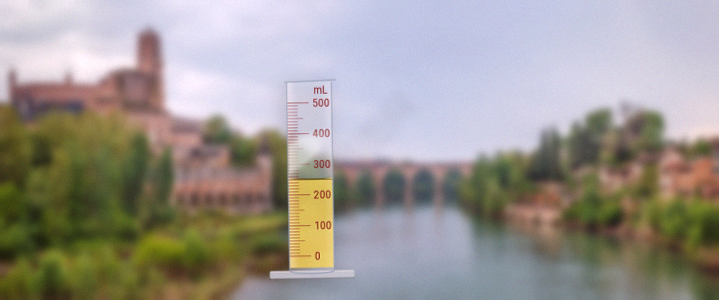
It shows 250 mL
